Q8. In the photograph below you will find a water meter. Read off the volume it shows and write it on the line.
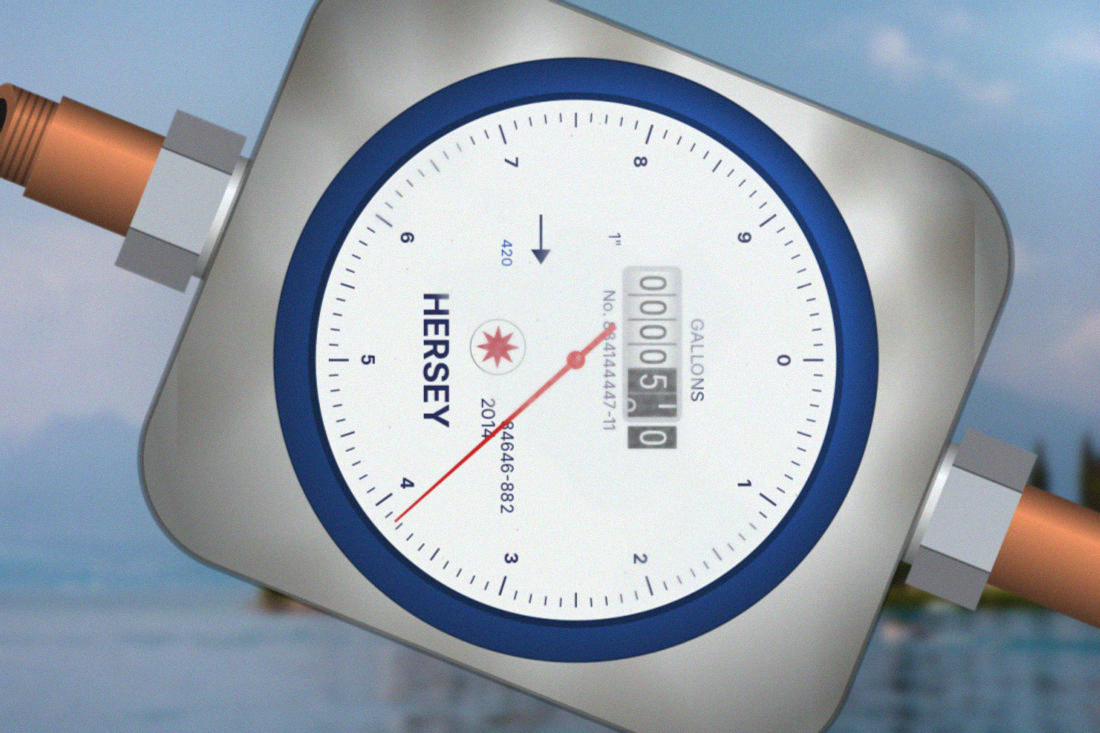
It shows 513.8 gal
